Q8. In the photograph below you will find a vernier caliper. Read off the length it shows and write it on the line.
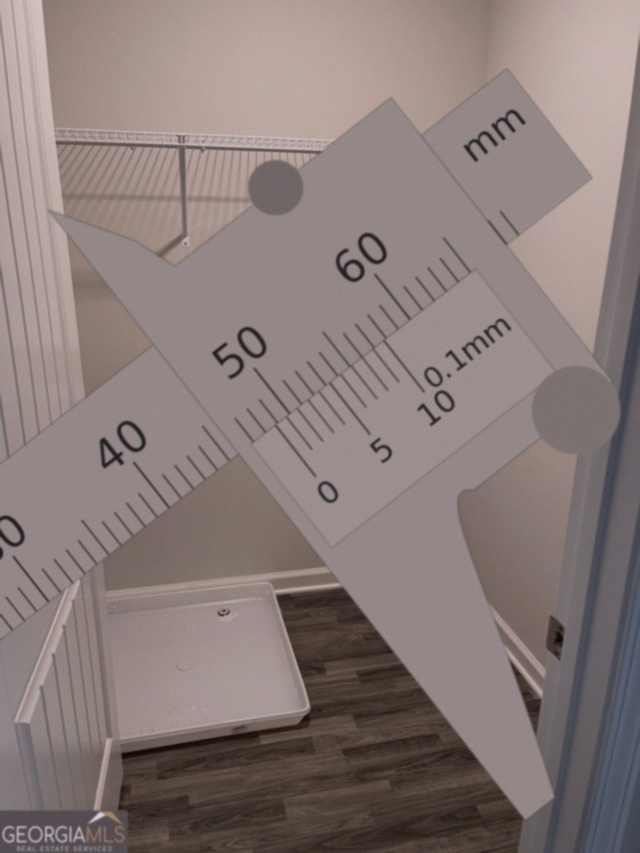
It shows 48.8 mm
